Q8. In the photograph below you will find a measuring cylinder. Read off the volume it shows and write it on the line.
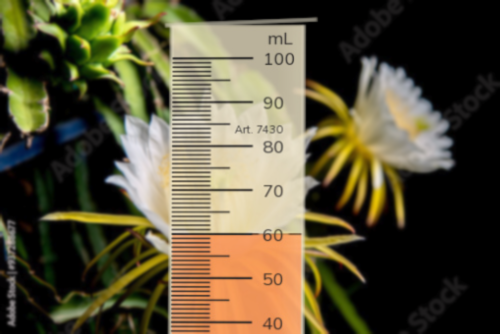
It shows 60 mL
